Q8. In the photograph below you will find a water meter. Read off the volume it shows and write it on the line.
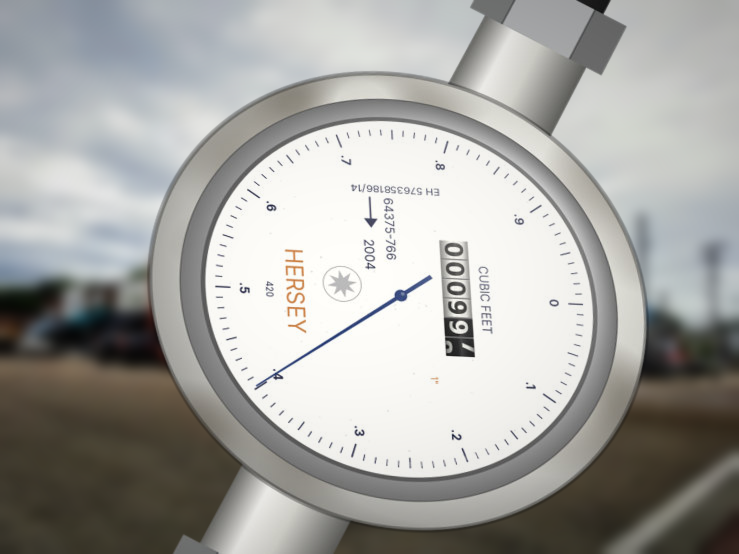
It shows 997.40 ft³
